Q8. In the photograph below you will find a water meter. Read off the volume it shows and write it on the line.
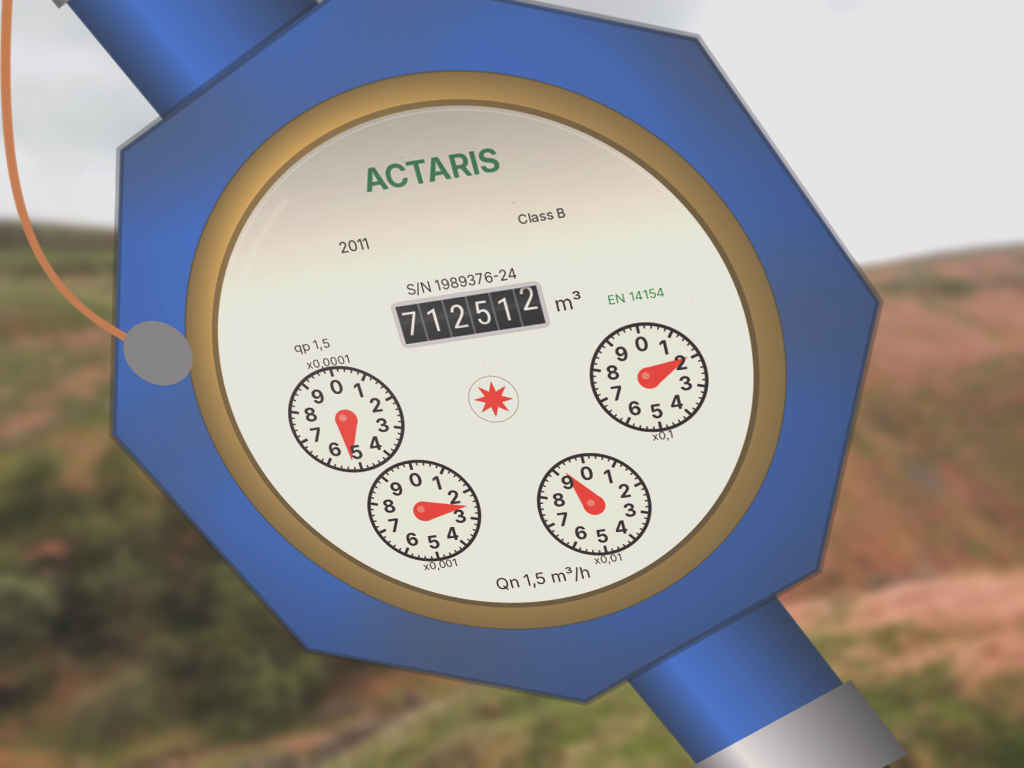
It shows 712512.1925 m³
